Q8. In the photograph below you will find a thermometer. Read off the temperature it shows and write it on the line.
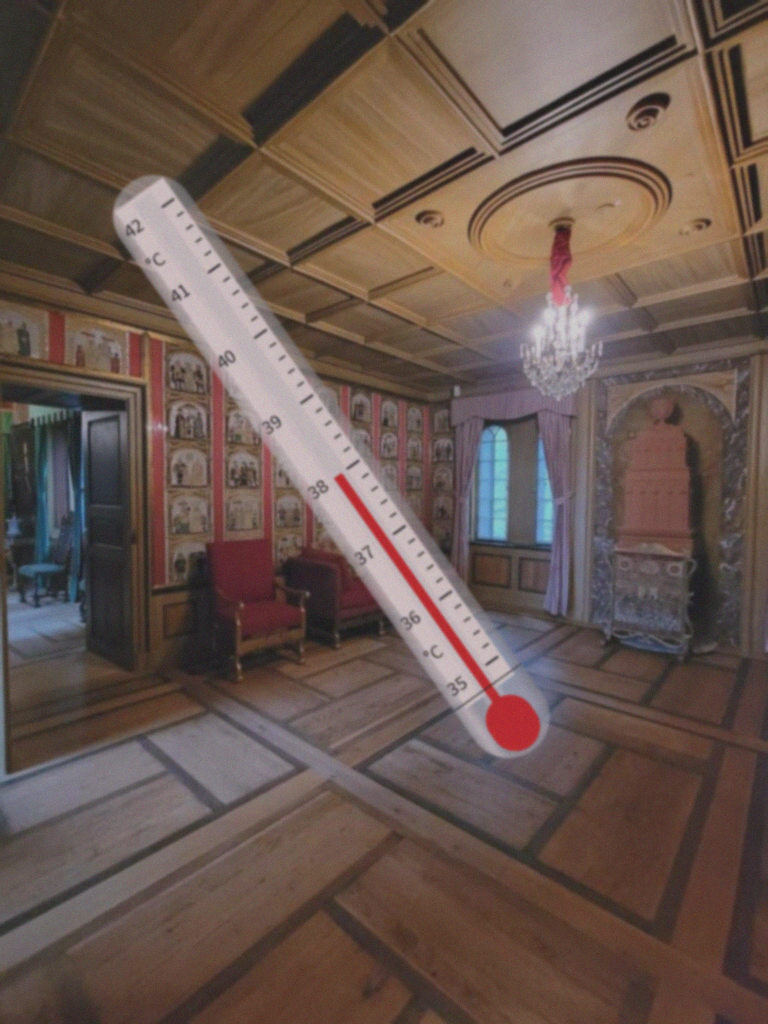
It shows 38 °C
